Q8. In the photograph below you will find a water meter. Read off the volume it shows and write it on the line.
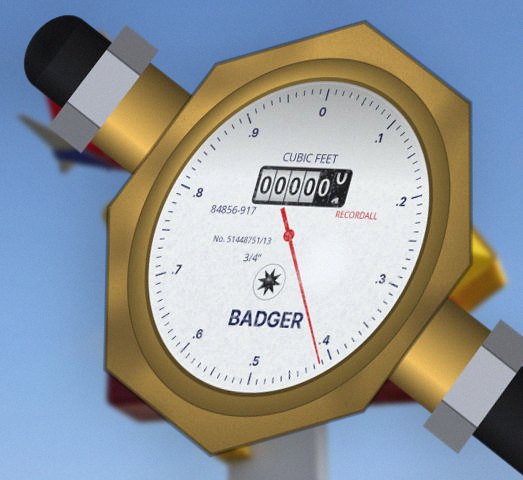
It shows 0.41 ft³
